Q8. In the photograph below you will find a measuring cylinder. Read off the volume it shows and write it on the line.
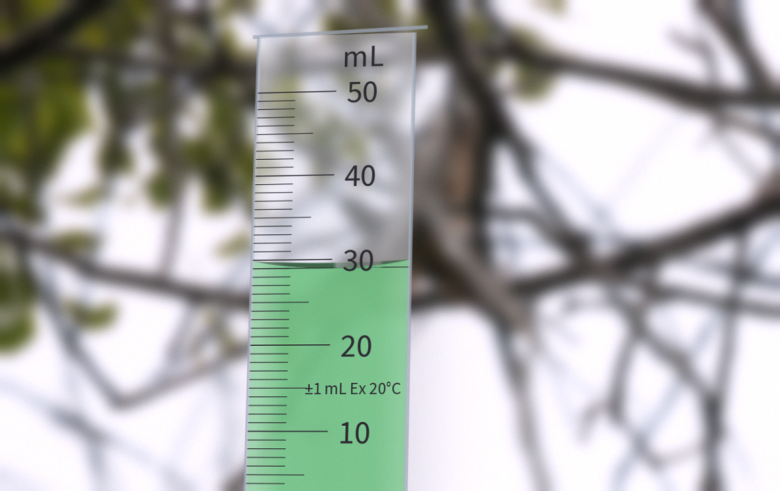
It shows 29 mL
